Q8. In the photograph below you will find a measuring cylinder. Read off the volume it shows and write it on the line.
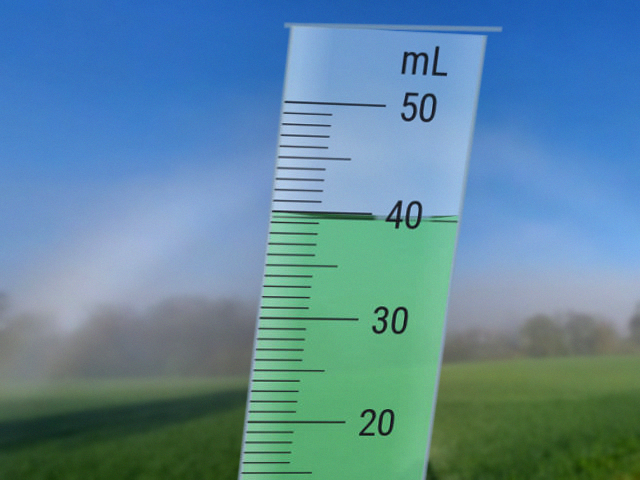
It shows 39.5 mL
